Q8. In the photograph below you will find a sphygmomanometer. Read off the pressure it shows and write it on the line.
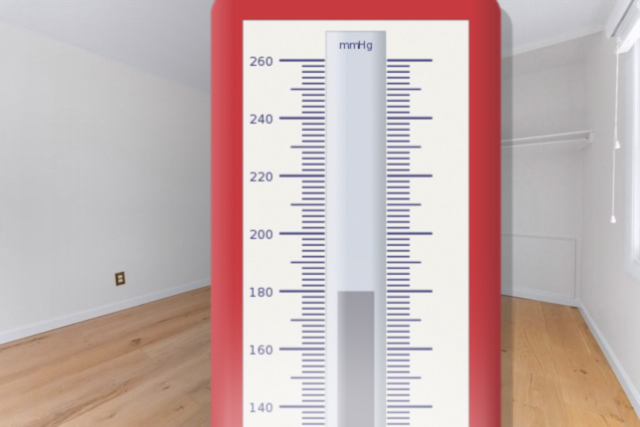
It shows 180 mmHg
